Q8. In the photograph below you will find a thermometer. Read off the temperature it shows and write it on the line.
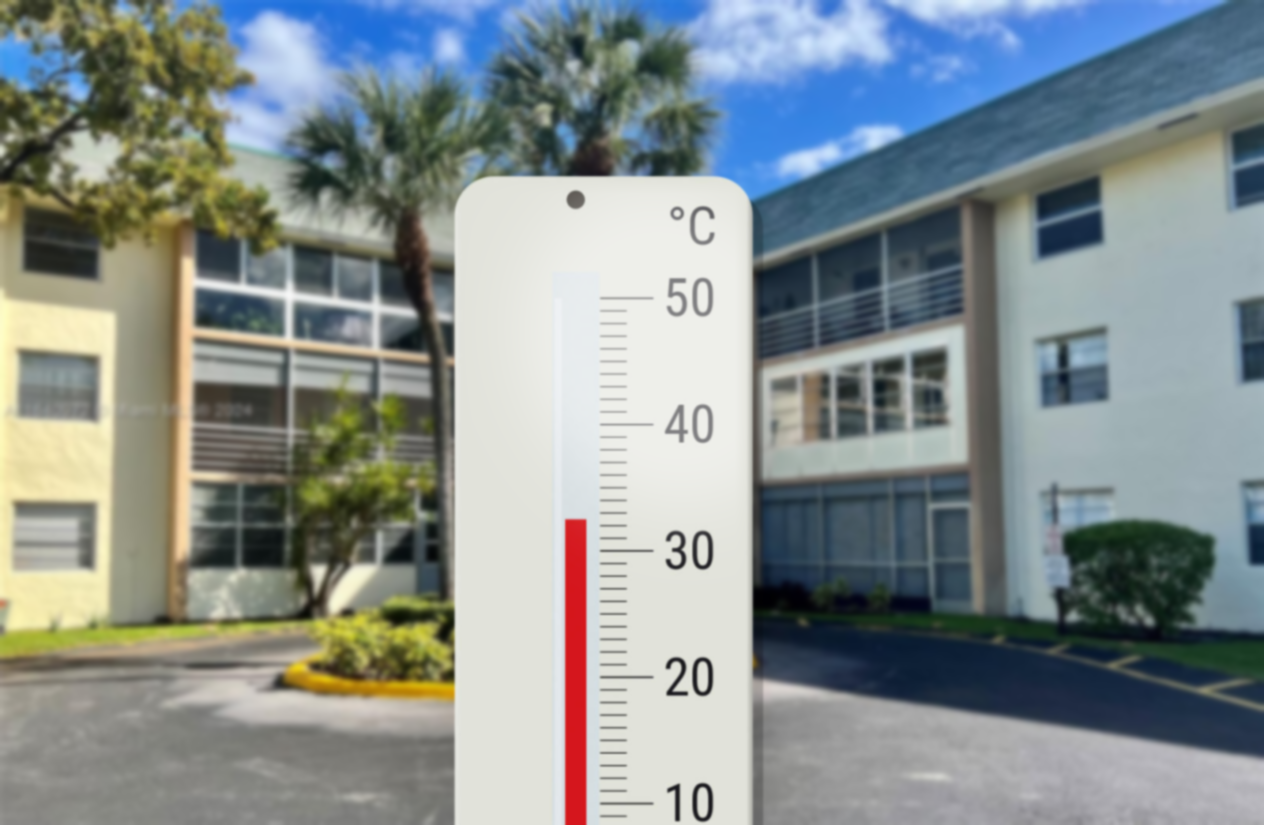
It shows 32.5 °C
